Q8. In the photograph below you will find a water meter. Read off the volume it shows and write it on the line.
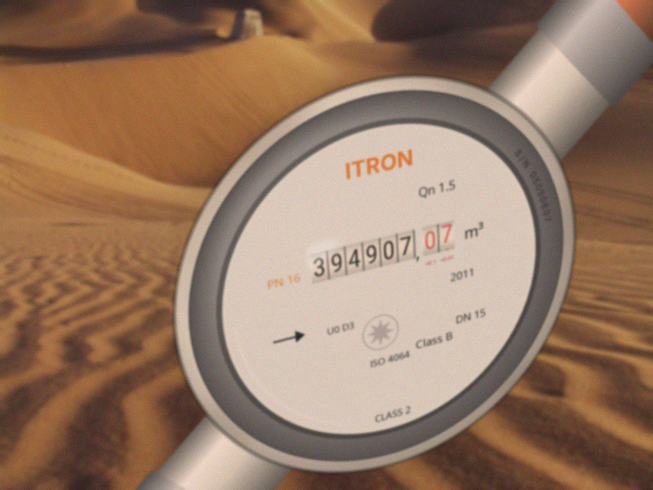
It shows 394907.07 m³
